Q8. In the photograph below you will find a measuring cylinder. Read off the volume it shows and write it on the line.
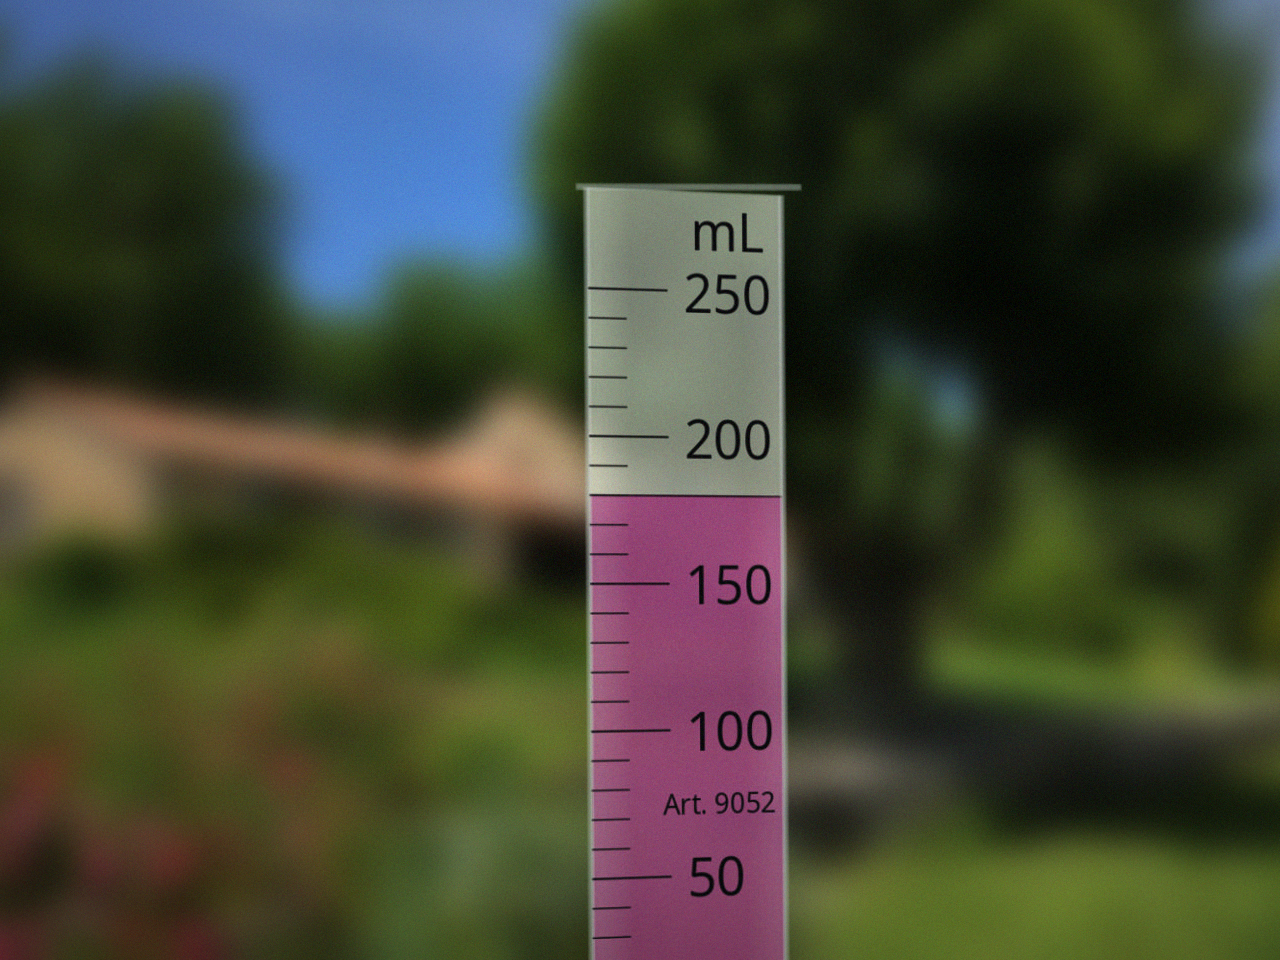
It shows 180 mL
